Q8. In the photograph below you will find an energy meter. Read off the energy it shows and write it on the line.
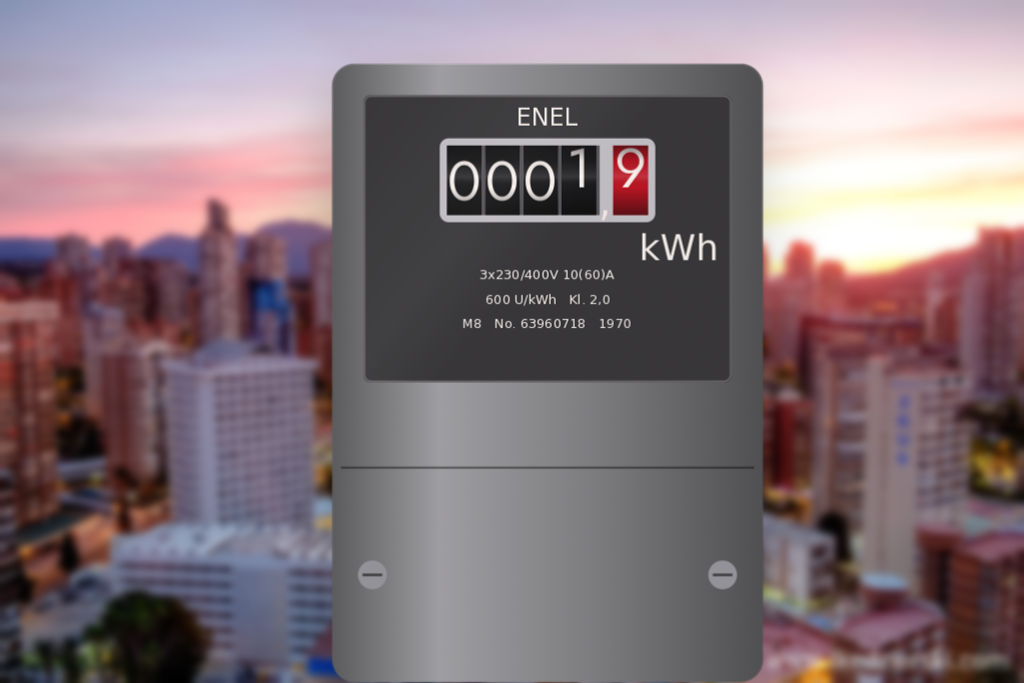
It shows 1.9 kWh
